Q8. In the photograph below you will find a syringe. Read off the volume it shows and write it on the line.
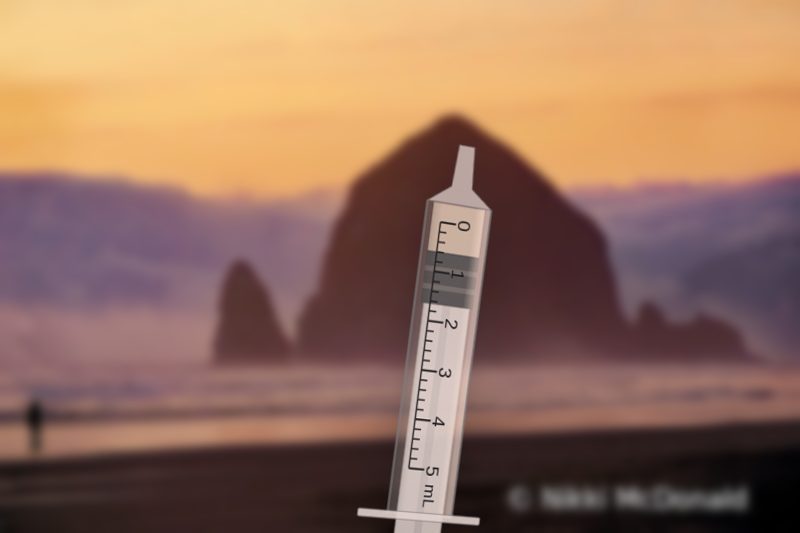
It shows 0.6 mL
